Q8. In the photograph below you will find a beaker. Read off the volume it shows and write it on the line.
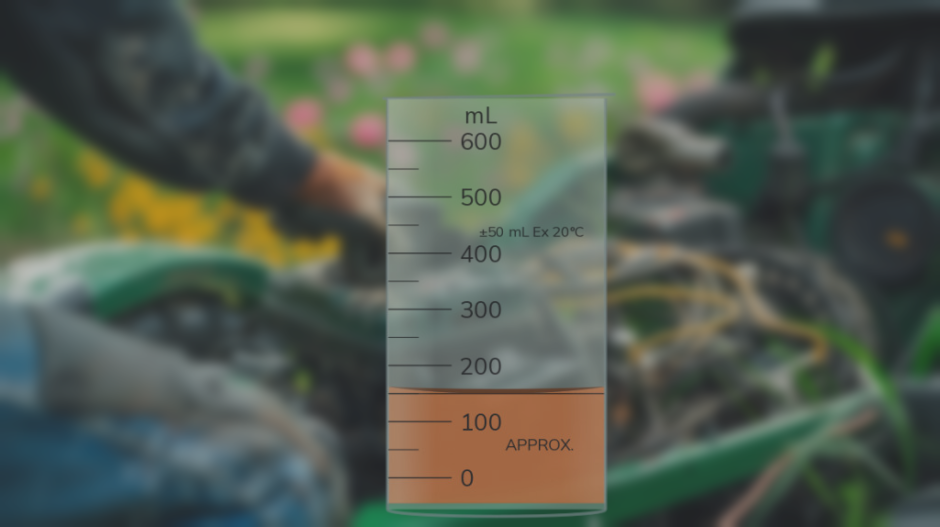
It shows 150 mL
